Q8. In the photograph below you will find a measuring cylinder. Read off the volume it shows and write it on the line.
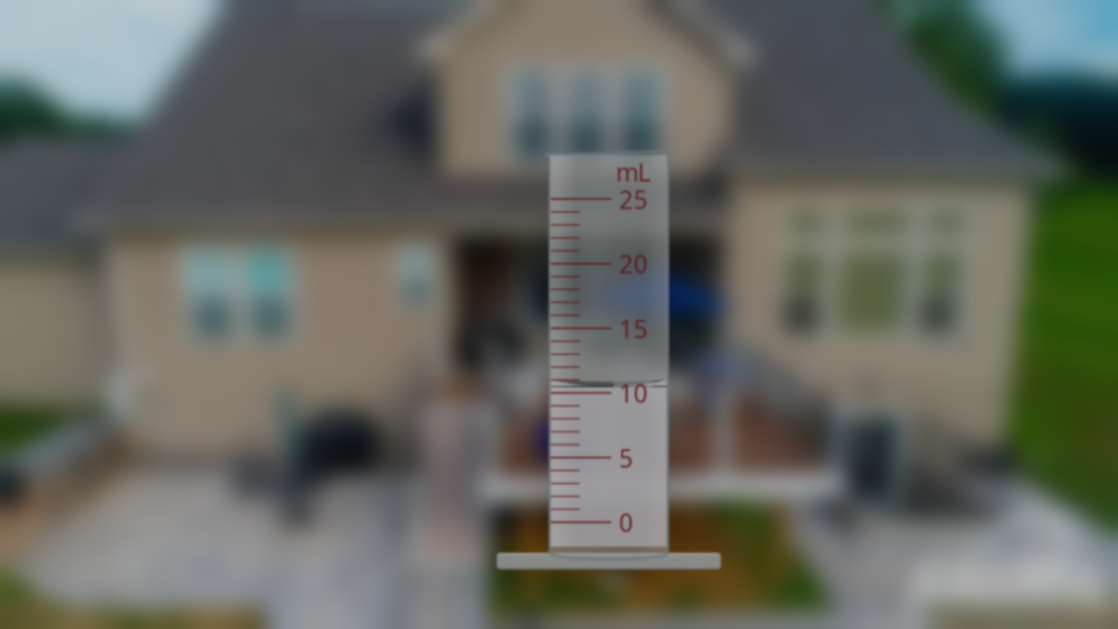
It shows 10.5 mL
